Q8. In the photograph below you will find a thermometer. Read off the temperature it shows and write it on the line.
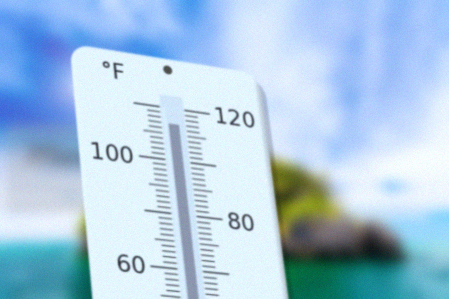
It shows 114 °F
